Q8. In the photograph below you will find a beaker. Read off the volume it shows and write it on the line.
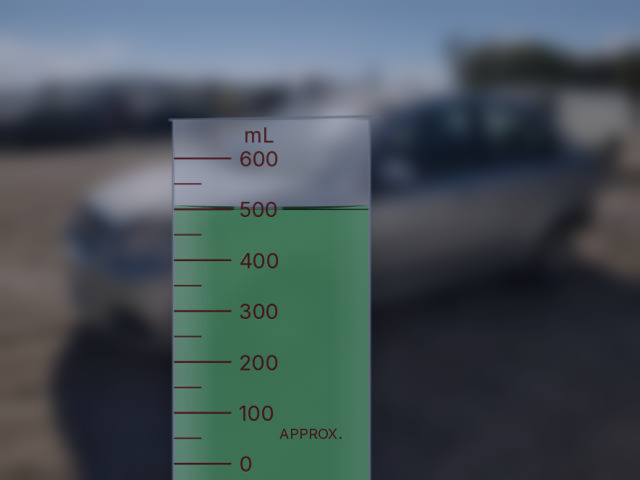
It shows 500 mL
